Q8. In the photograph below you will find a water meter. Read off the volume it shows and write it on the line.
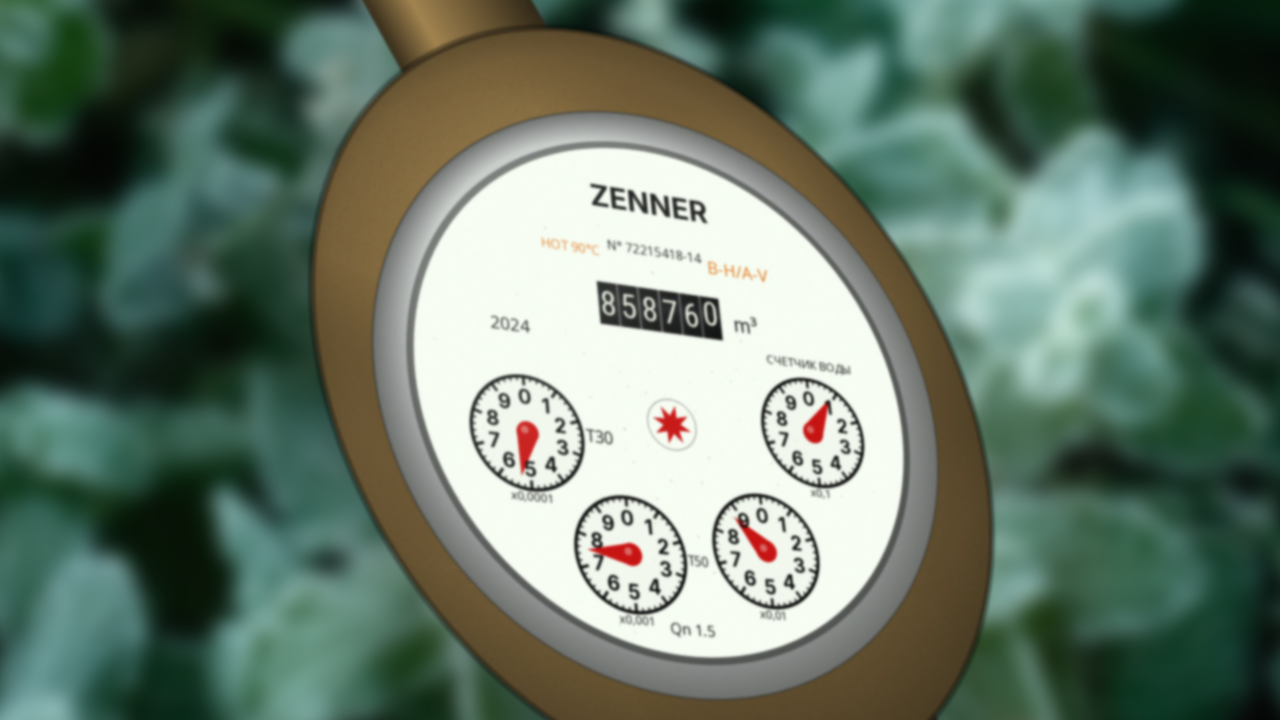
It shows 858760.0875 m³
